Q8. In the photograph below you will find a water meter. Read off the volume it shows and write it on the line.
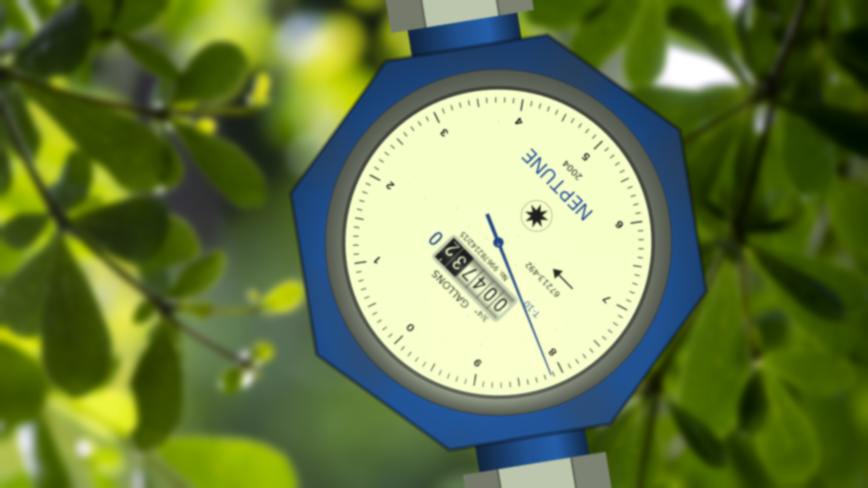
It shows 47318.1 gal
